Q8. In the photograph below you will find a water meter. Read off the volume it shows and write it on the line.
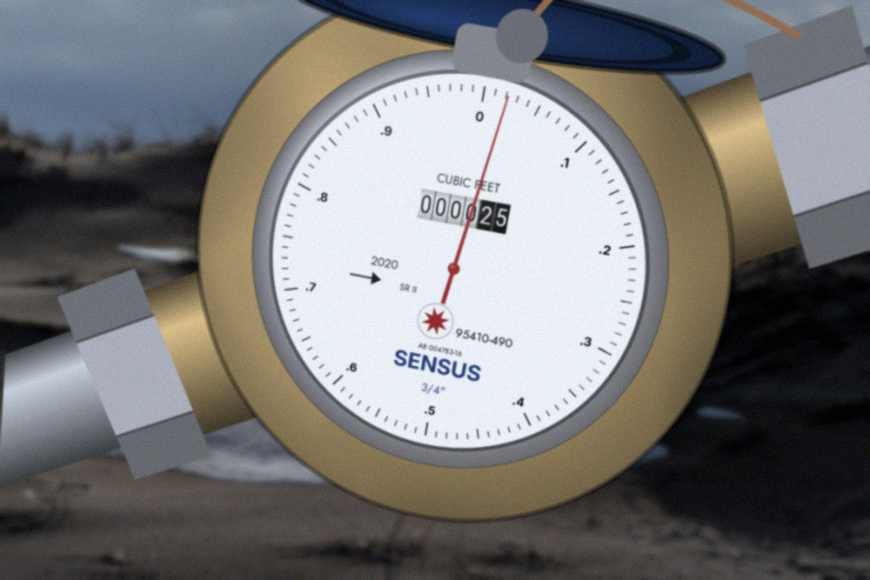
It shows 25.02 ft³
